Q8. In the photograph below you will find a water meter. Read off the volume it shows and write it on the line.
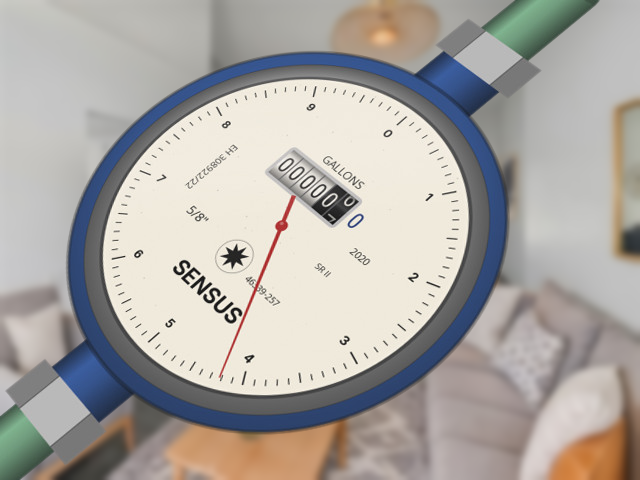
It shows 64.2 gal
